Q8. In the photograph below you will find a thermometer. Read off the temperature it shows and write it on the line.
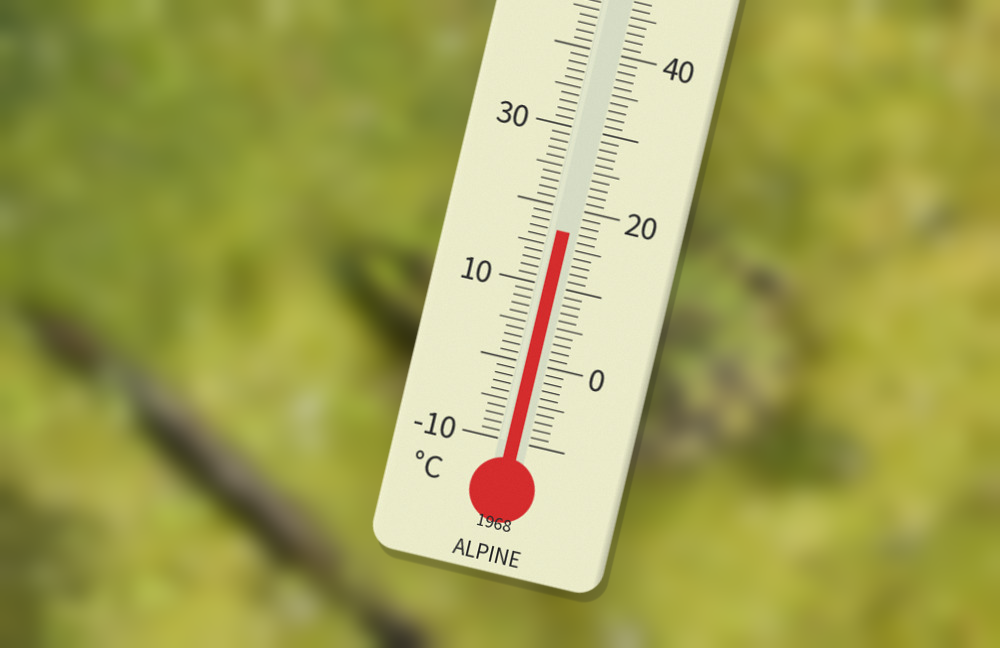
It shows 17 °C
